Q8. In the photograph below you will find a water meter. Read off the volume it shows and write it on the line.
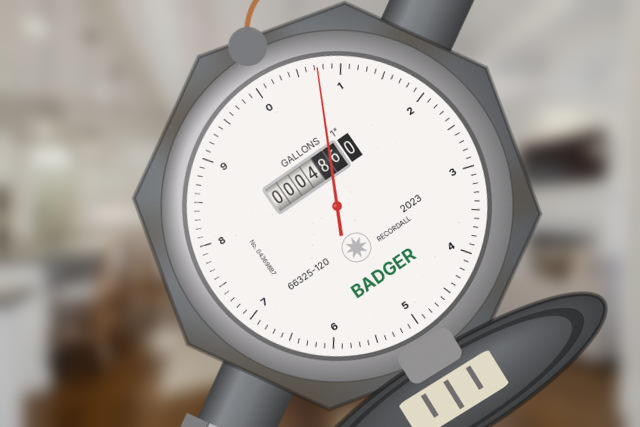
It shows 4860.7 gal
